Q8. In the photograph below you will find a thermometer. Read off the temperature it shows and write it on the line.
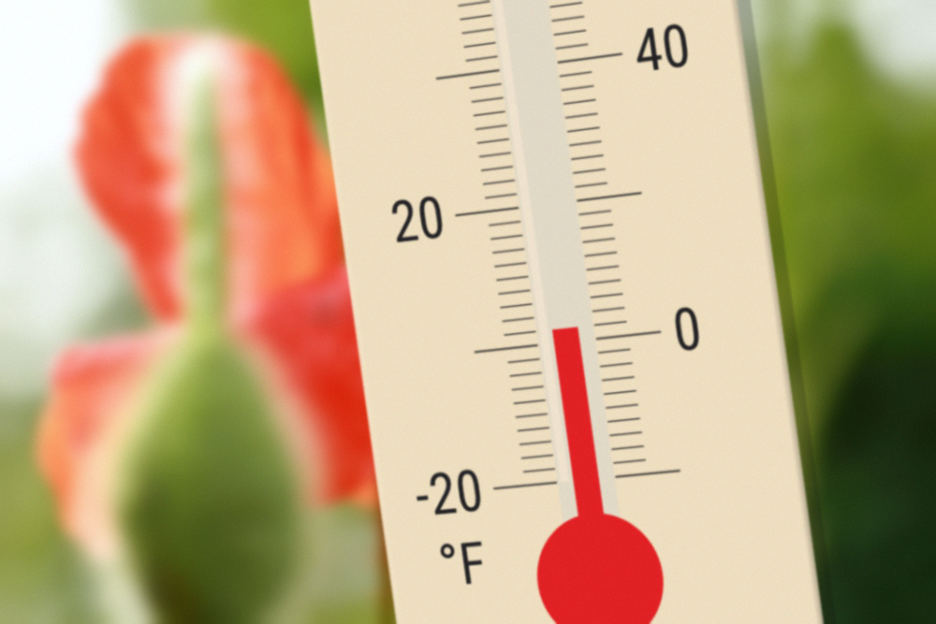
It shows 2 °F
